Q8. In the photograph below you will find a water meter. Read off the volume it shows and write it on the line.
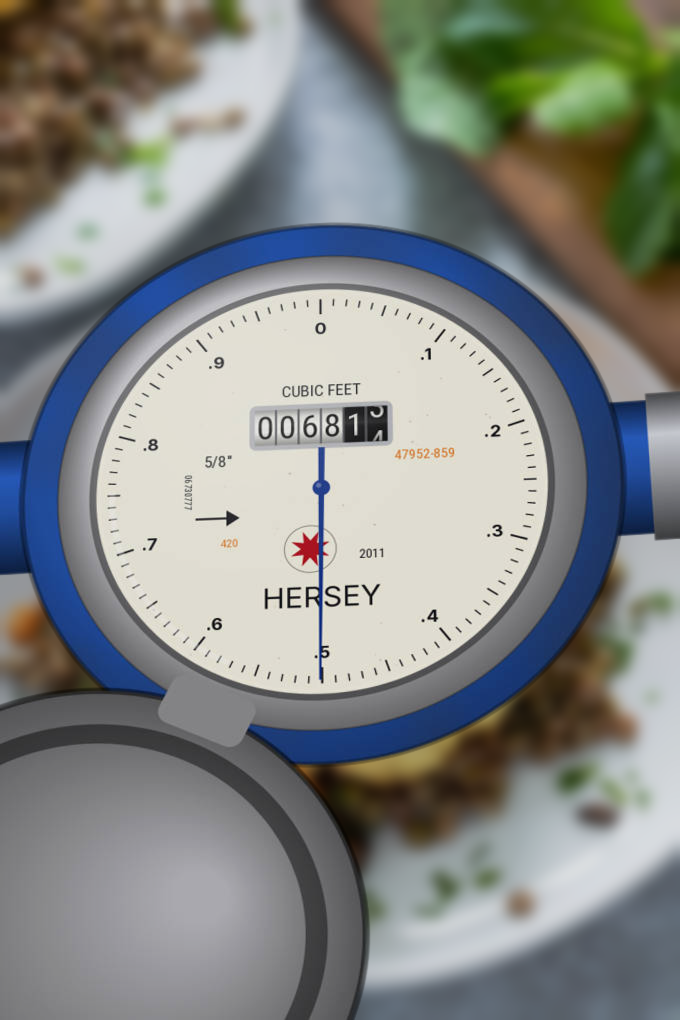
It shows 6813.50 ft³
